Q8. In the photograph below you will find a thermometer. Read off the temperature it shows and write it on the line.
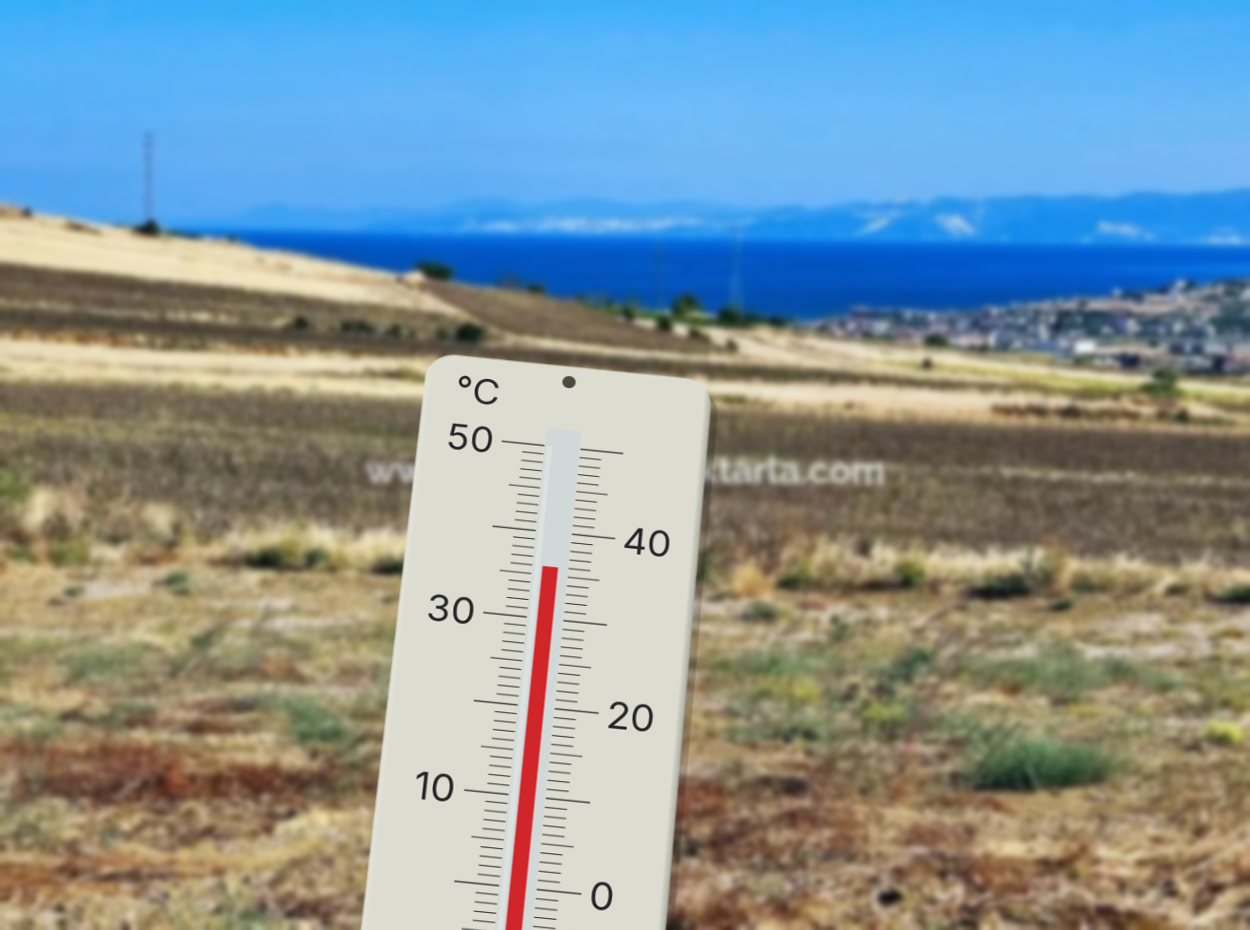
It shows 36 °C
